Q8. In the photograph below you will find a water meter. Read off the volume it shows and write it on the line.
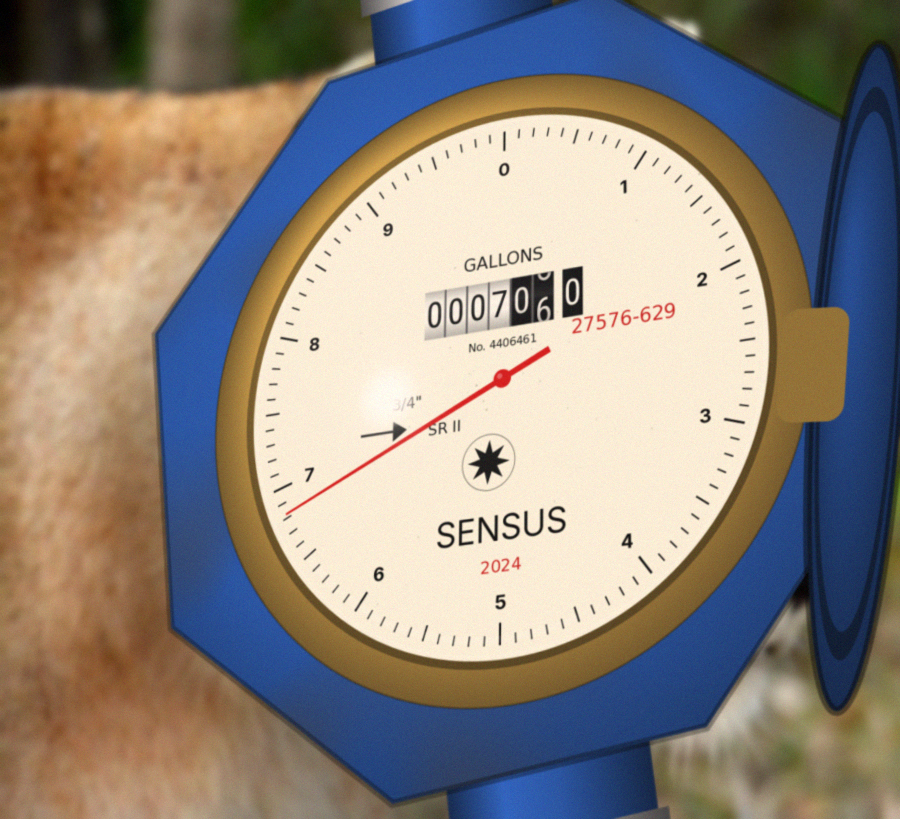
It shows 7056.8 gal
